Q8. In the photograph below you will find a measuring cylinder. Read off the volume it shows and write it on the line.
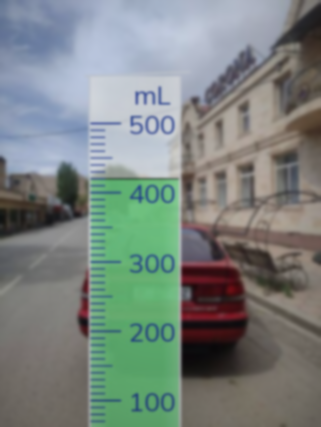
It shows 420 mL
